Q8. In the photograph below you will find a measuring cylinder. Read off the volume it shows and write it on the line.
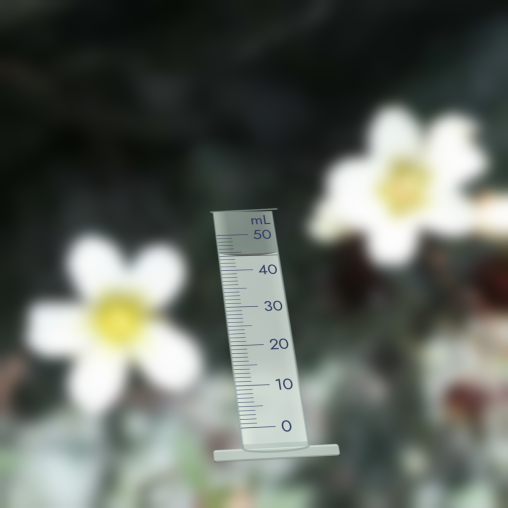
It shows 44 mL
